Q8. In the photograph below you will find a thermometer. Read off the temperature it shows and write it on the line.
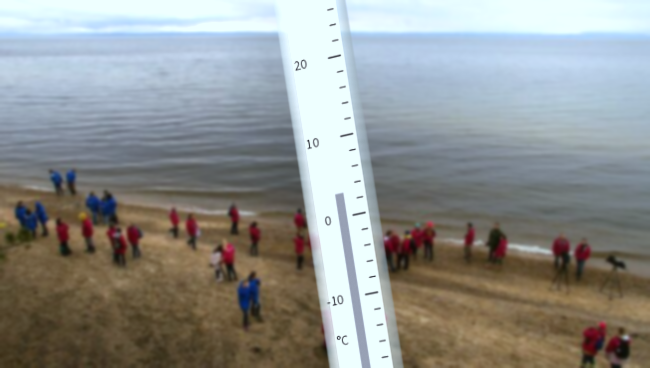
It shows 3 °C
